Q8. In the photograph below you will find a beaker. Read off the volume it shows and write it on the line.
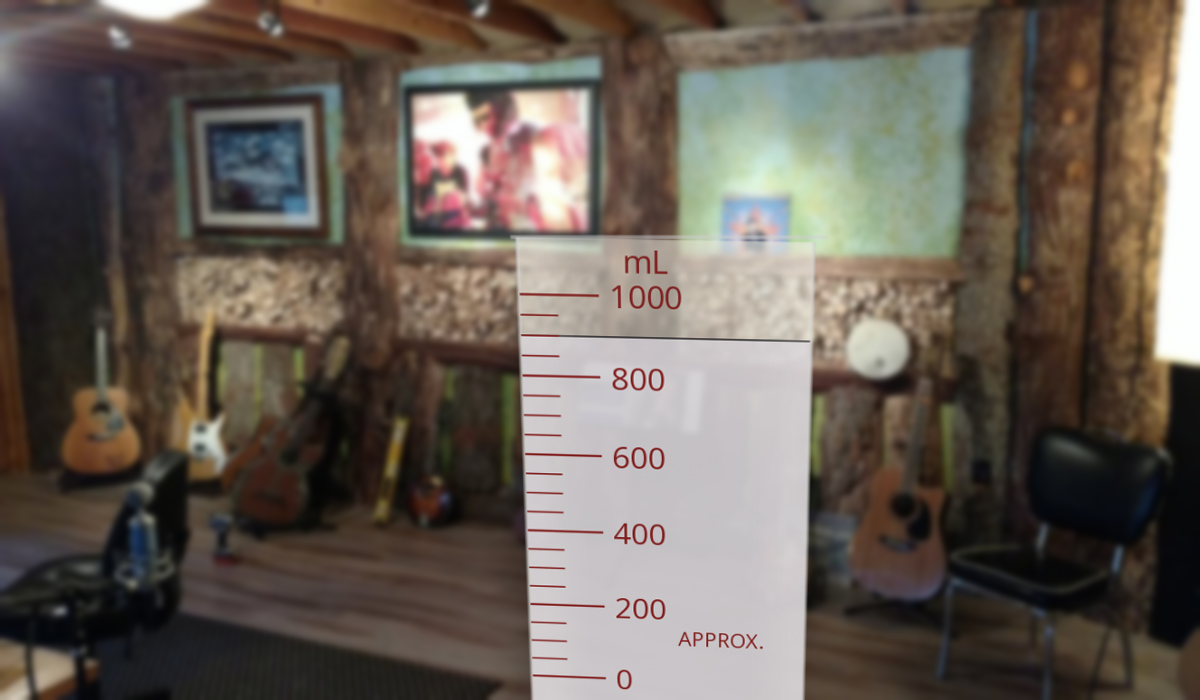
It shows 900 mL
